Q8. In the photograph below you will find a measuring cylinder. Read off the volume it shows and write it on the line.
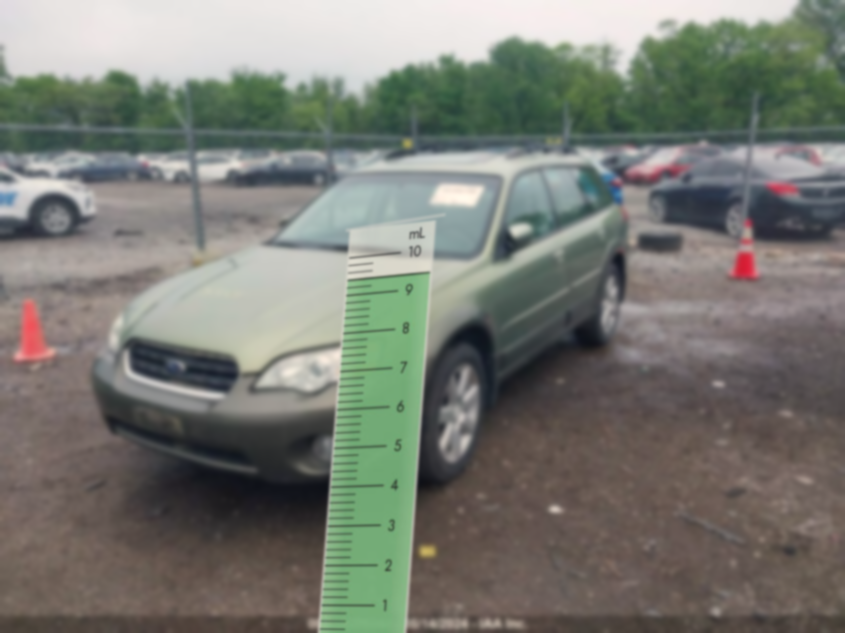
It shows 9.4 mL
